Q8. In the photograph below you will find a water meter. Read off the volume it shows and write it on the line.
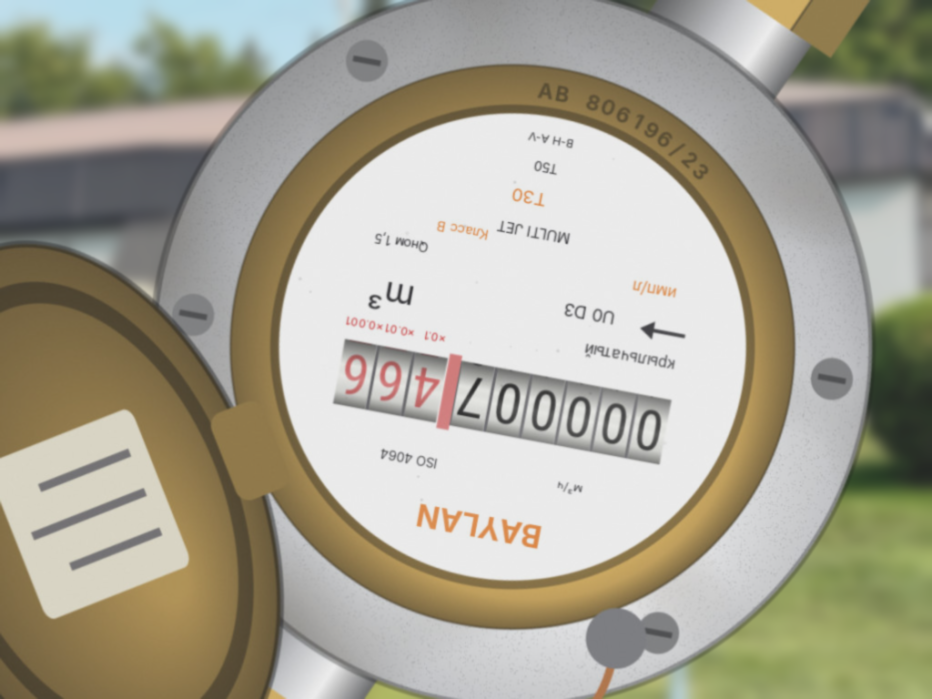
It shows 7.466 m³
